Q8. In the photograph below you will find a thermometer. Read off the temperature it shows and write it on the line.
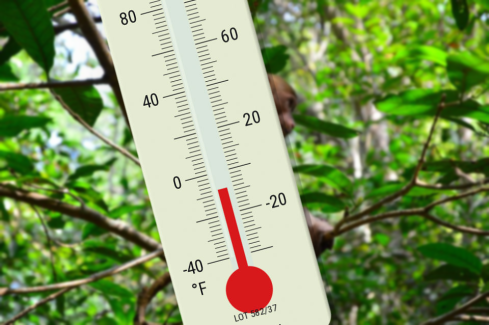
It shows -8 °F
